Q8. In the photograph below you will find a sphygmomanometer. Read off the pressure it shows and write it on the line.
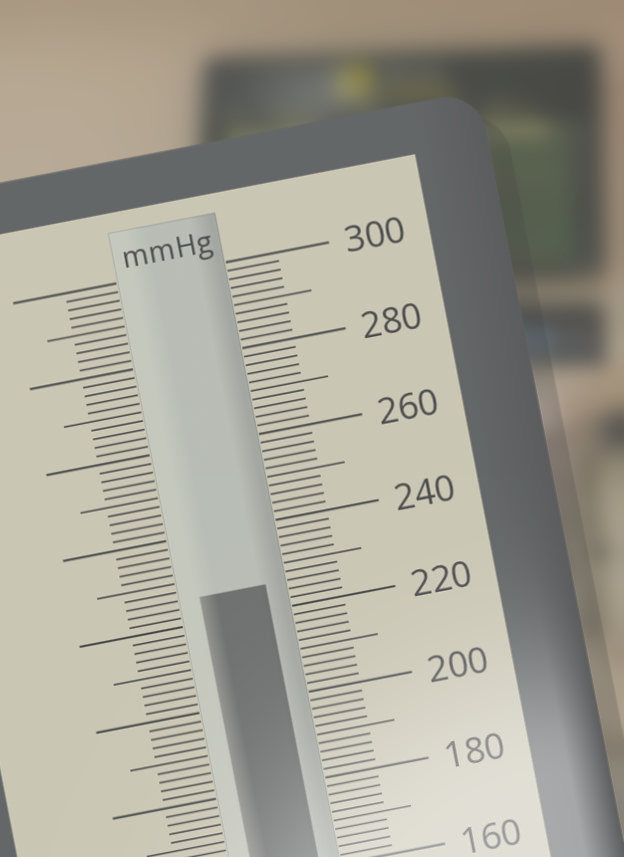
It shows 226 mmHg
